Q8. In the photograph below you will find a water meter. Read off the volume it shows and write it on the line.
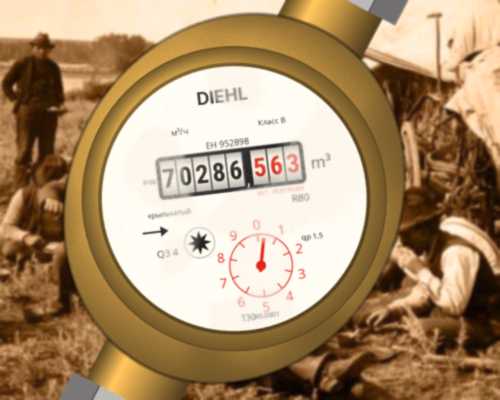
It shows 70286.5630 m³
